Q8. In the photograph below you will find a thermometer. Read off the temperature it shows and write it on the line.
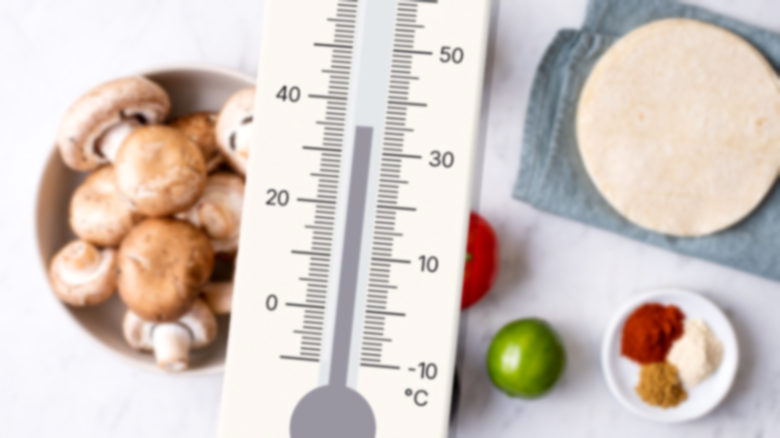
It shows 35 °C
